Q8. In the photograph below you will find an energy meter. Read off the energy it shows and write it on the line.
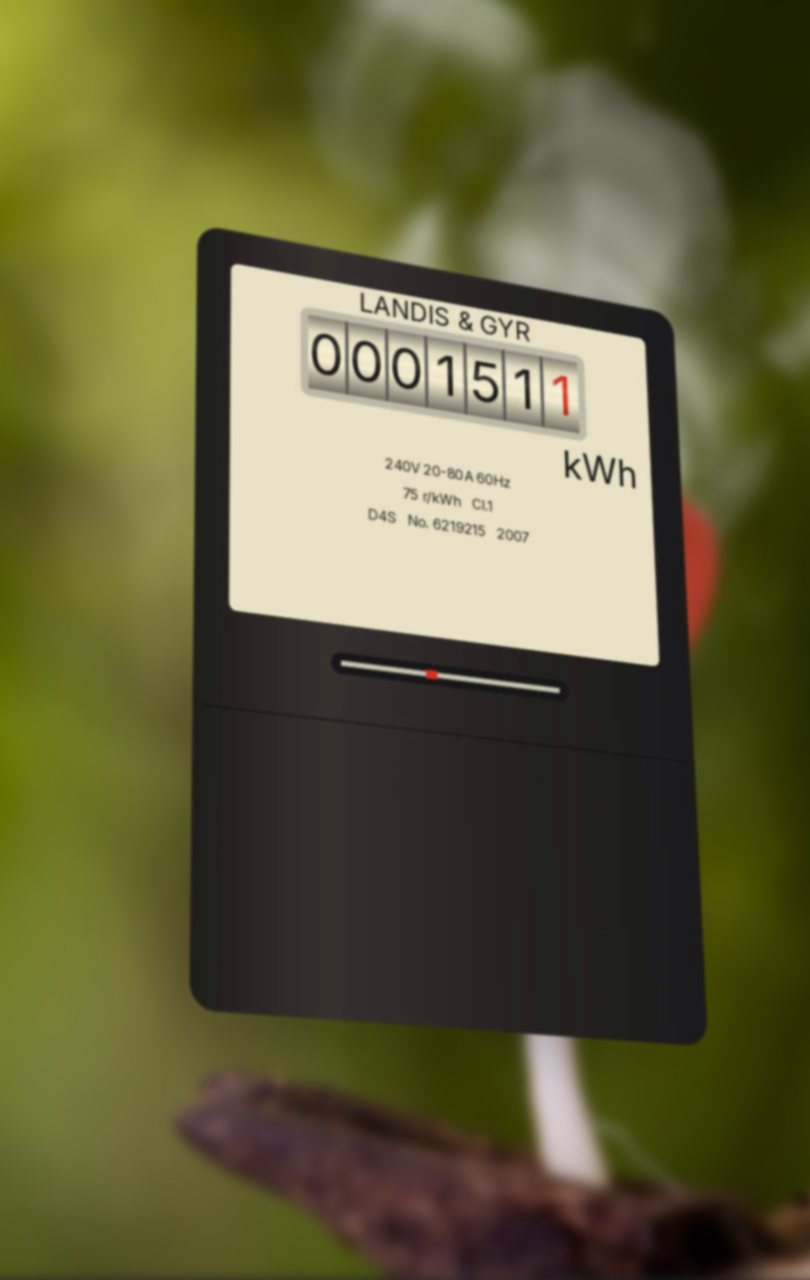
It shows 151.1 kWh
